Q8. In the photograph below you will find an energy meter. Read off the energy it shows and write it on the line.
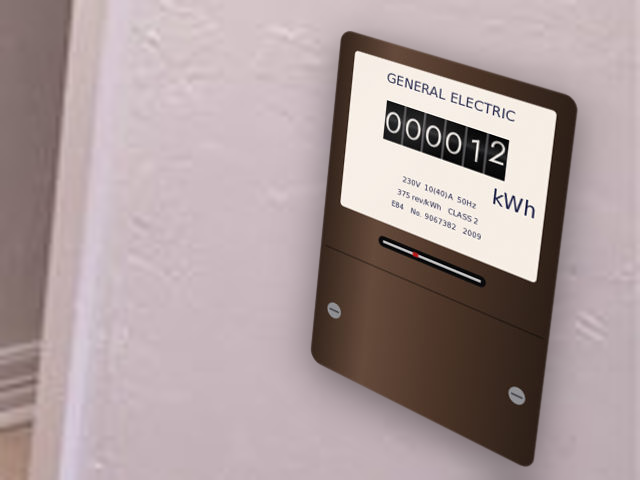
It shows 12 kWh
